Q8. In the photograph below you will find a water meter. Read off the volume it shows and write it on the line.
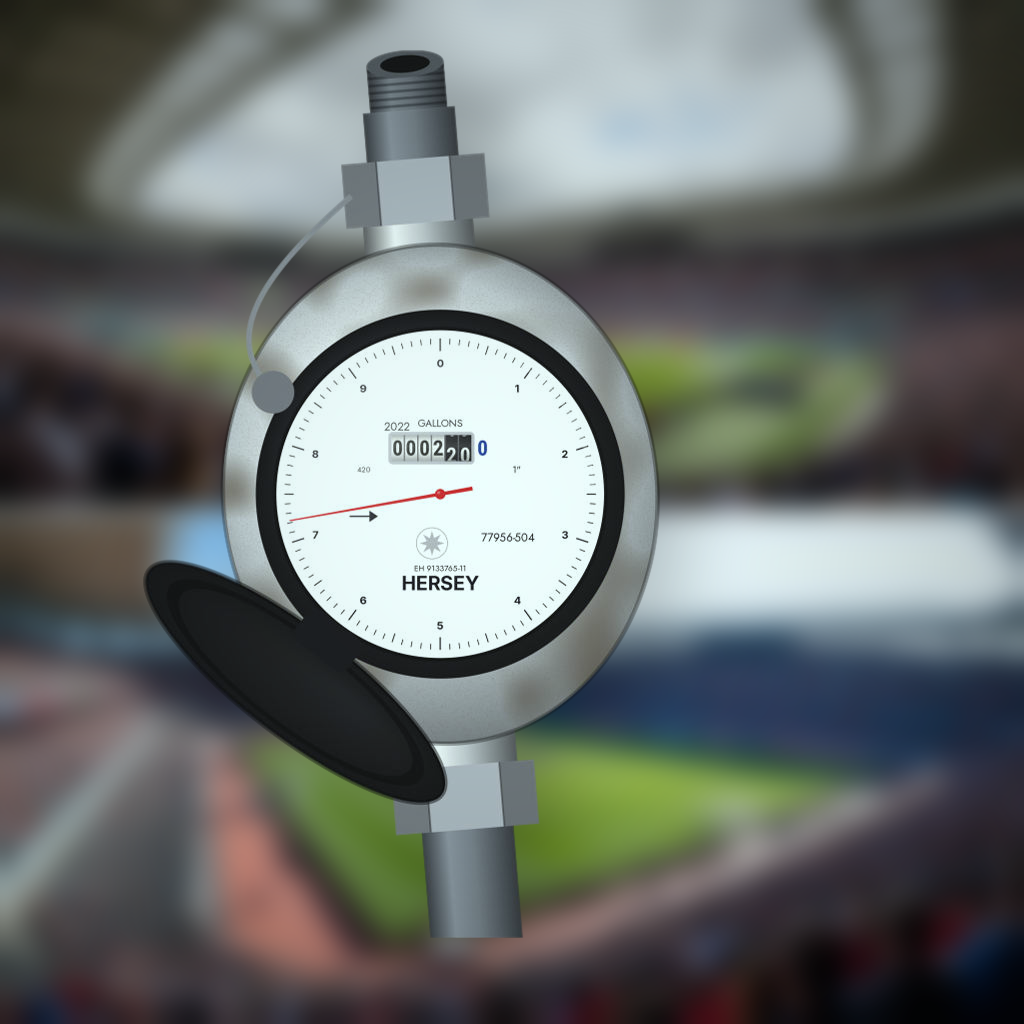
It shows 2197.2 gal
